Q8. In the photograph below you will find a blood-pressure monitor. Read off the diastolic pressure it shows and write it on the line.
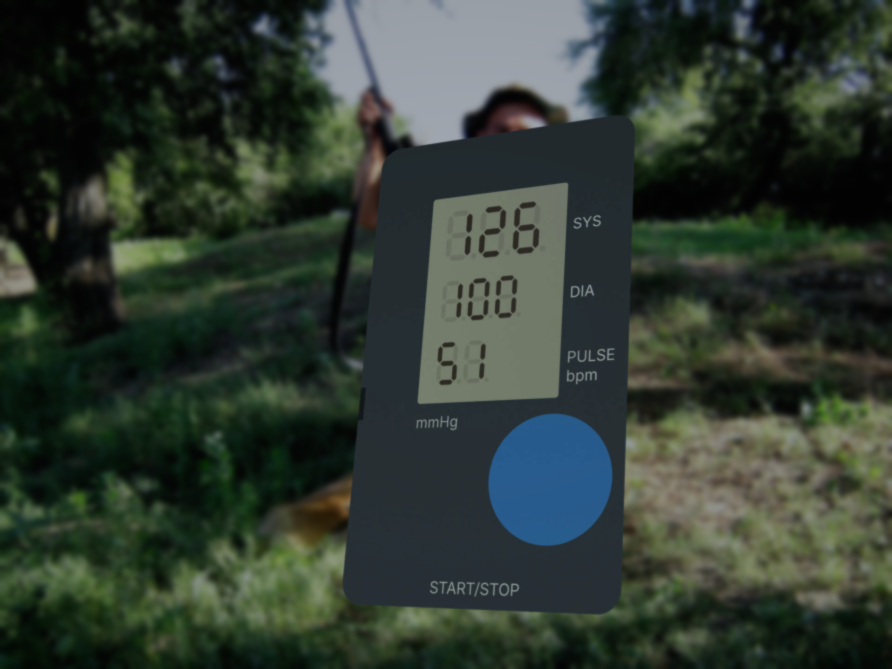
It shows 100 mmHg
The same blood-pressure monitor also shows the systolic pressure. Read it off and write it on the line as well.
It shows 126 mmHg
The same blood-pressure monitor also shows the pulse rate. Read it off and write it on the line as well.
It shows 51 bpm
